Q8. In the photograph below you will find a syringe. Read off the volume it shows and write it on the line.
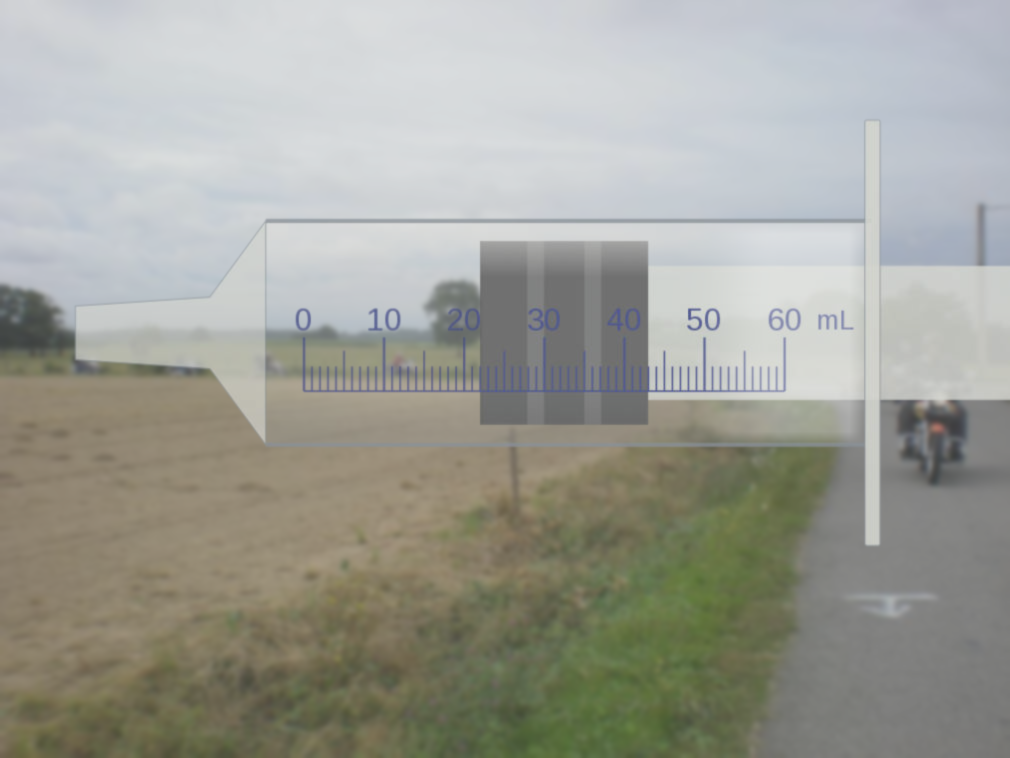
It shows 22 mL
